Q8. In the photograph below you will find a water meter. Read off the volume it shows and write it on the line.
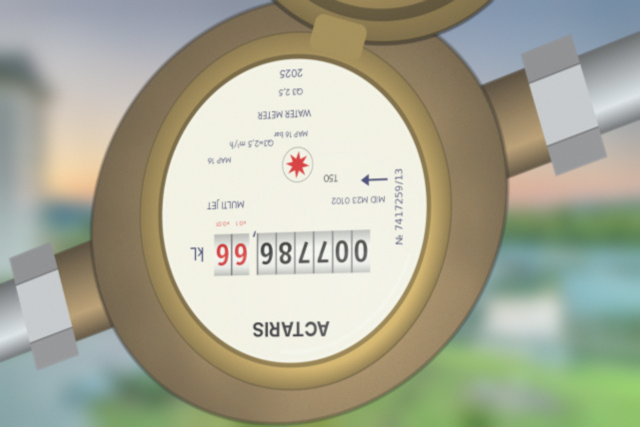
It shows 7786.66 kL
